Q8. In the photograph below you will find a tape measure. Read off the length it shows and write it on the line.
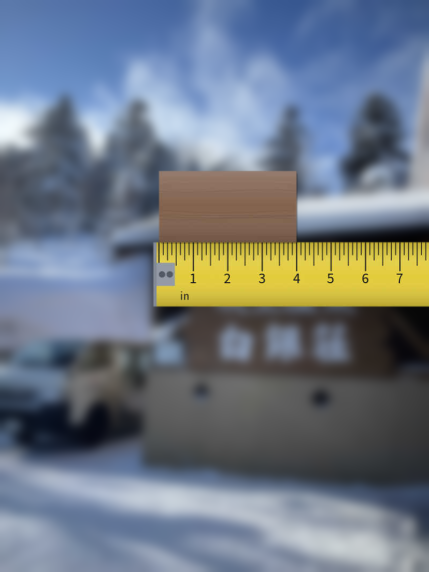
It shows 4 in
